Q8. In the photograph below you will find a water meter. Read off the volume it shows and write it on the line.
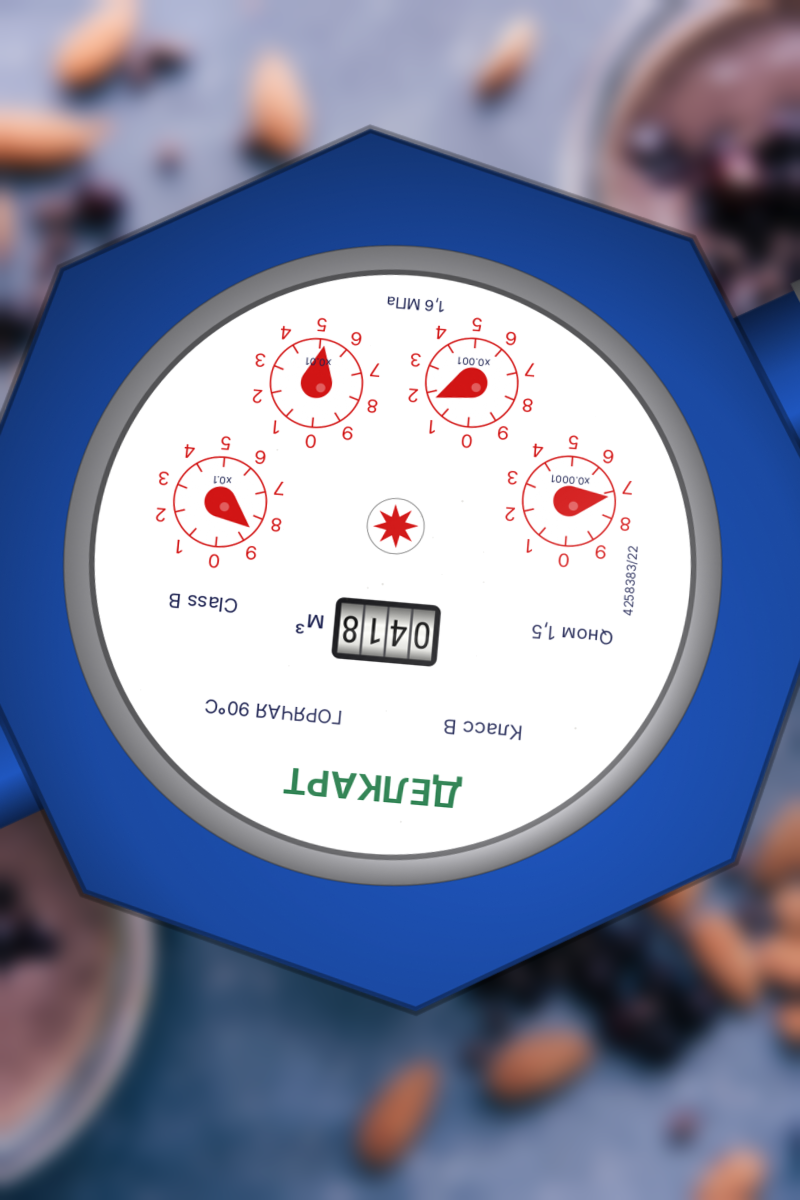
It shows 418.8517 m³
